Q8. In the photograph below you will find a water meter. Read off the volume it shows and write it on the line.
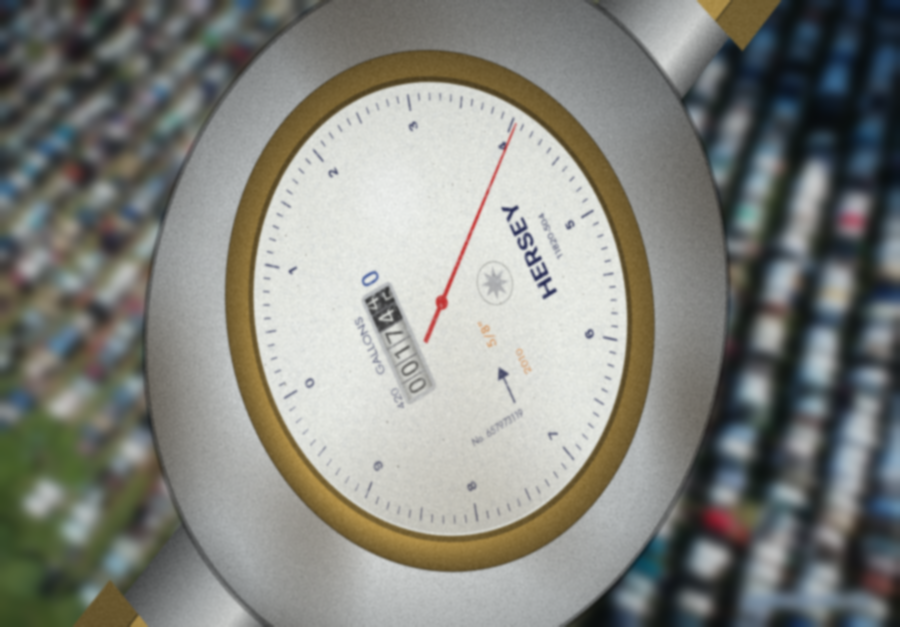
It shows 17444.0 gal
